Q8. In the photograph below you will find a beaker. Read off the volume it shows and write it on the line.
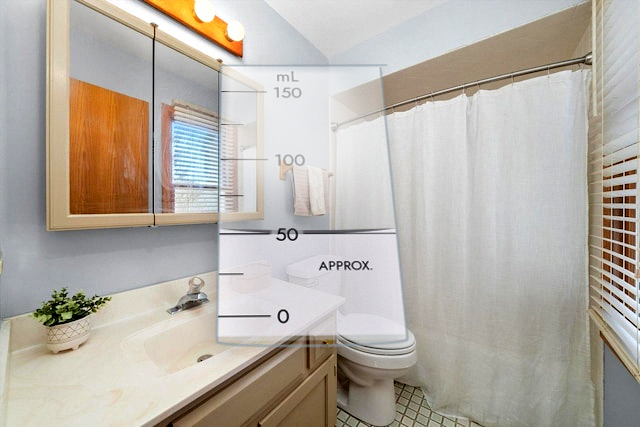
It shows 50 mL
